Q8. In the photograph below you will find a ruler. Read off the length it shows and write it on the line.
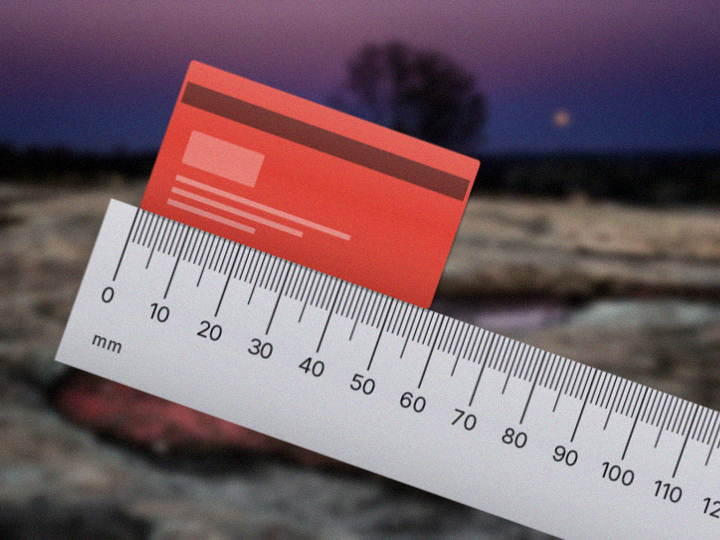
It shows 57 mm
